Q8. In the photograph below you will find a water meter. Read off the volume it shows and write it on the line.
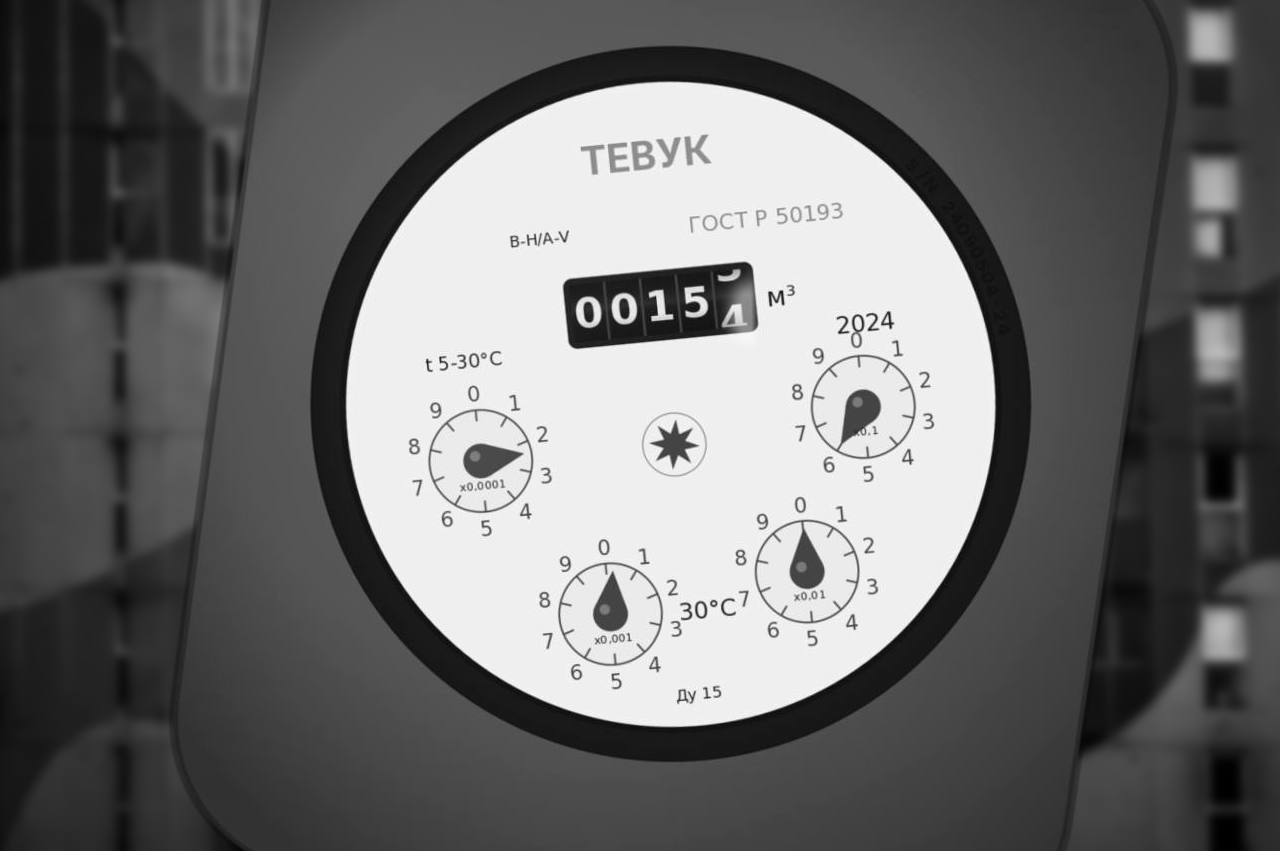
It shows 153.6002 m³
